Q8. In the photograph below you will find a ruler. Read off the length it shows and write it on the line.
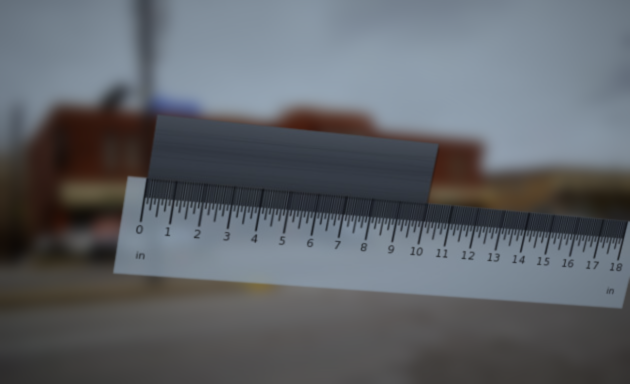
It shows 10 in
